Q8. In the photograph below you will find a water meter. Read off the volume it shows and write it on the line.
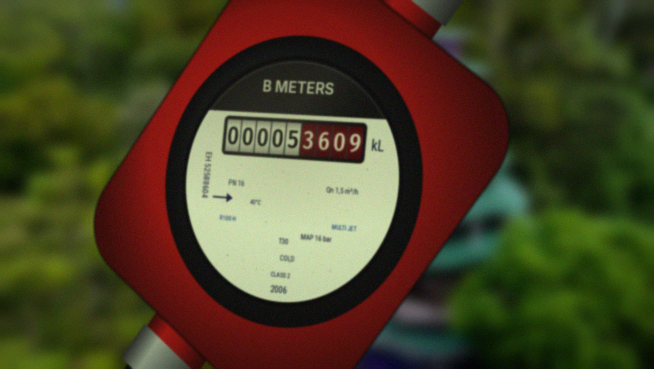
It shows 5.3609 kL
